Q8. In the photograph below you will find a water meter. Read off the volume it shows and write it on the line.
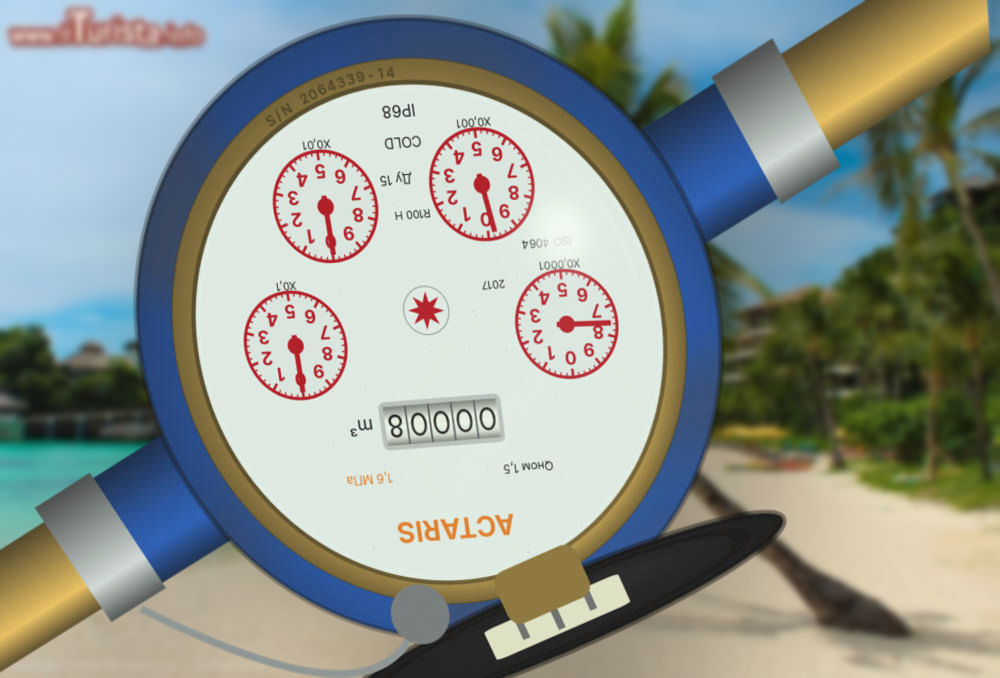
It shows 7.9997 m³
